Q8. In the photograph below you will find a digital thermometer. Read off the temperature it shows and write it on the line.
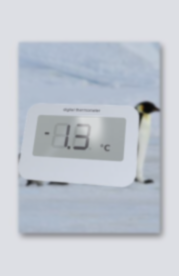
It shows -1.3 °C
